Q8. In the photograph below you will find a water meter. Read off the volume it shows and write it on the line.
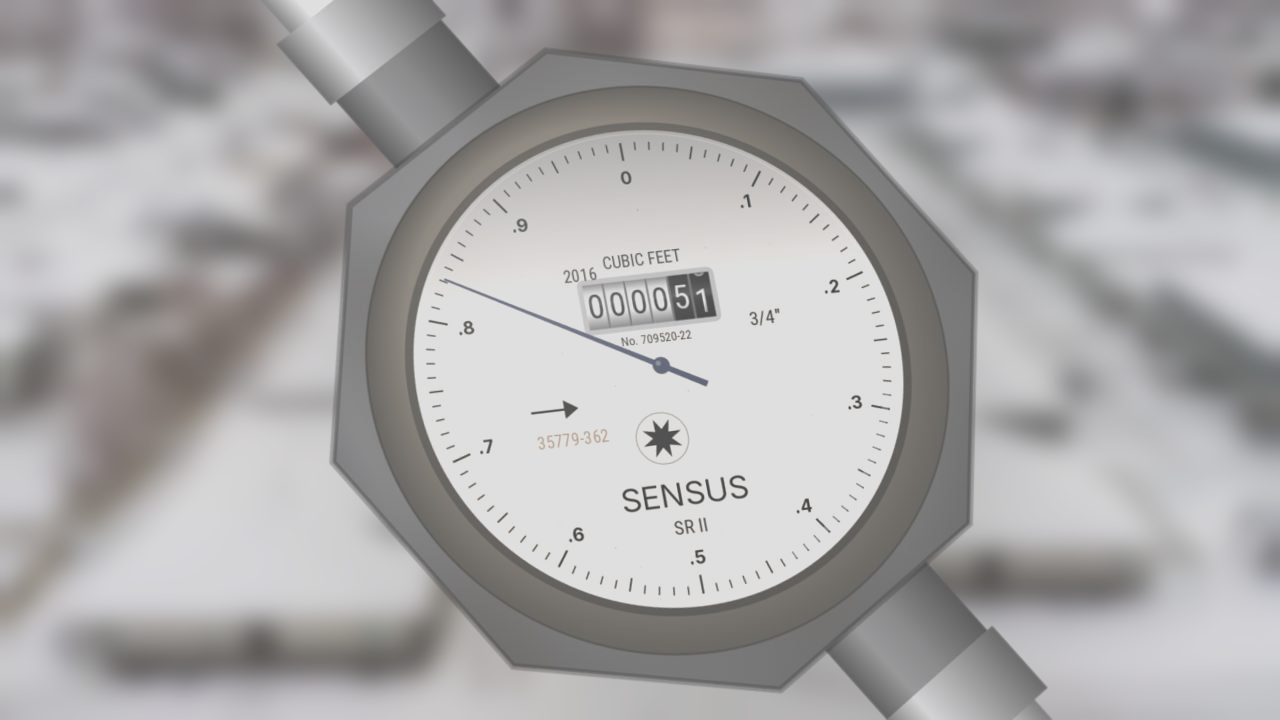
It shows 50.83 ft³
